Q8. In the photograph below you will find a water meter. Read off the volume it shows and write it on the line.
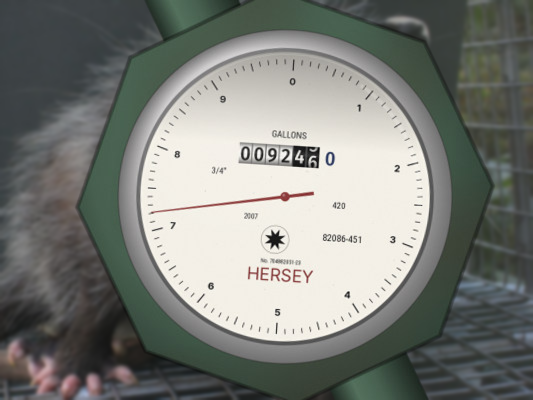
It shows 92457.2 gal
